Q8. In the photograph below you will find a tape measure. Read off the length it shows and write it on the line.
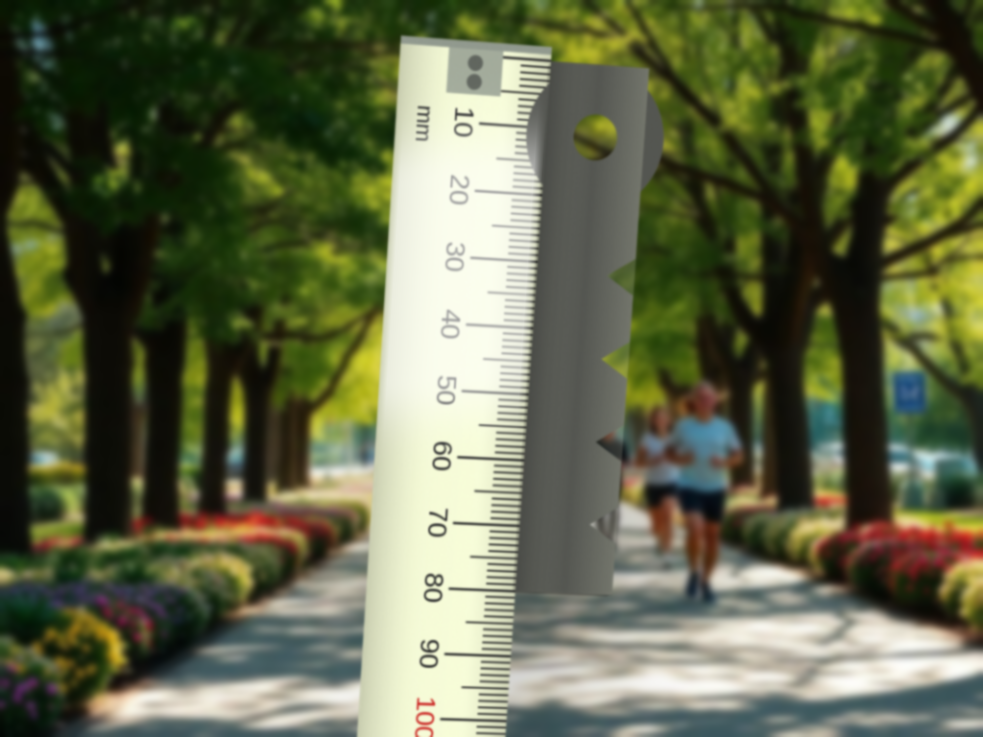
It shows 80 mm
